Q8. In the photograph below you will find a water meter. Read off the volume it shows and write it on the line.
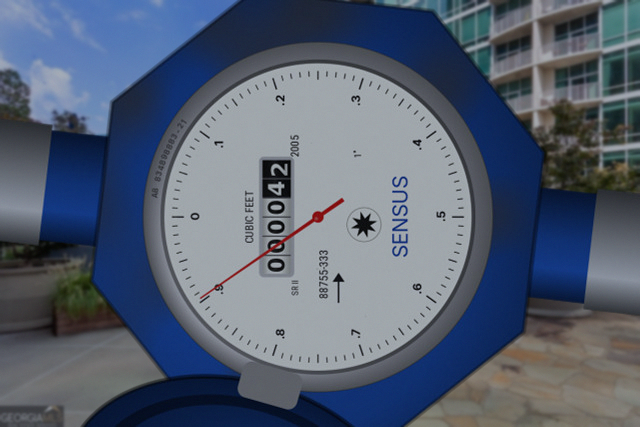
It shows 41.90 ft³
